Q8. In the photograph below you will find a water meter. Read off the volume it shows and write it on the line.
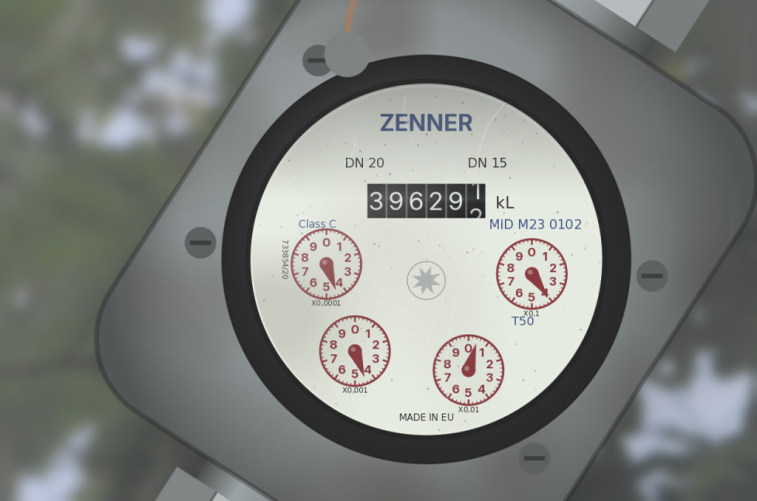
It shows 396291.4044 kL
